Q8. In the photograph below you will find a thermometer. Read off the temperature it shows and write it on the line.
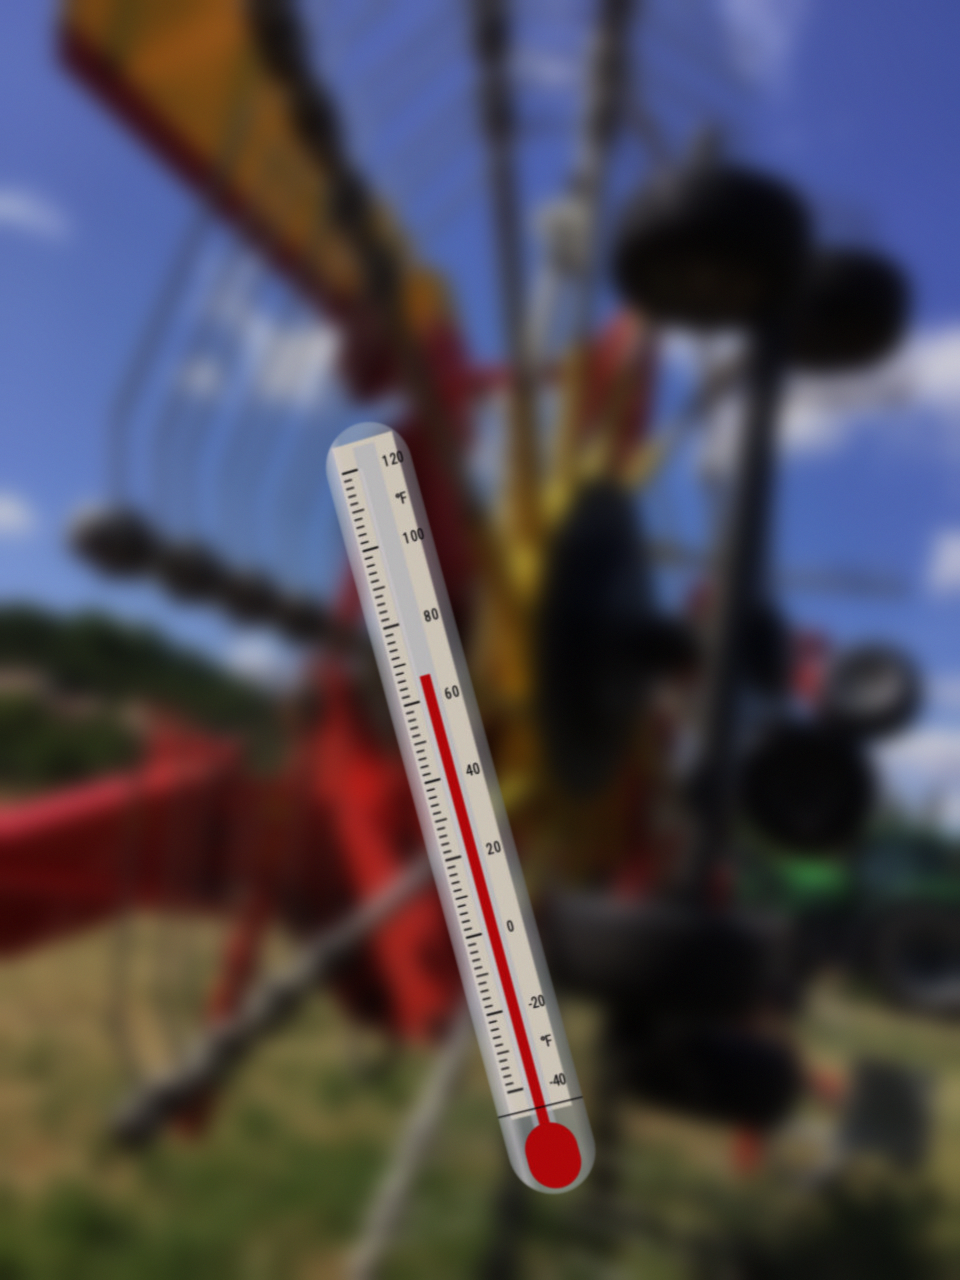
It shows 66 °F
